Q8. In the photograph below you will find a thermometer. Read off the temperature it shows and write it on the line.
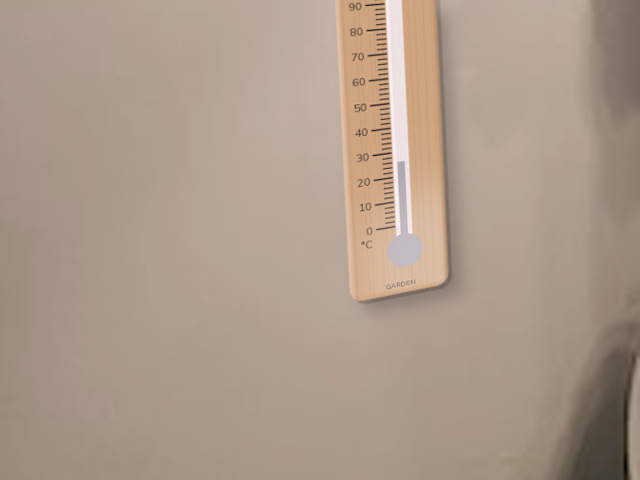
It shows 26 °C
